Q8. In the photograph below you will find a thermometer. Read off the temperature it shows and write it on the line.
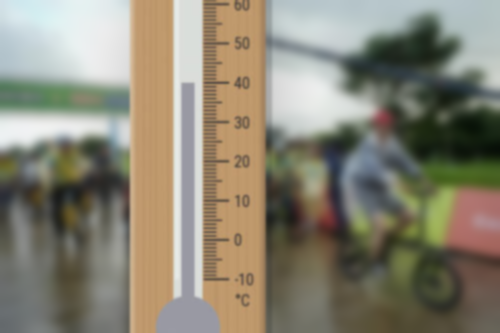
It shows 40 °C
